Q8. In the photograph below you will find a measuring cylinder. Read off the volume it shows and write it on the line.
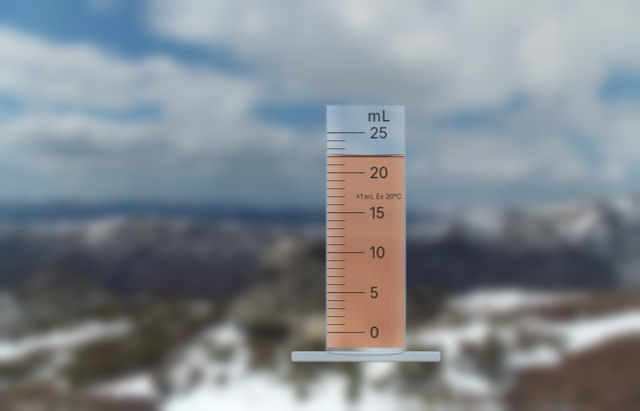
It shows 22 mL
